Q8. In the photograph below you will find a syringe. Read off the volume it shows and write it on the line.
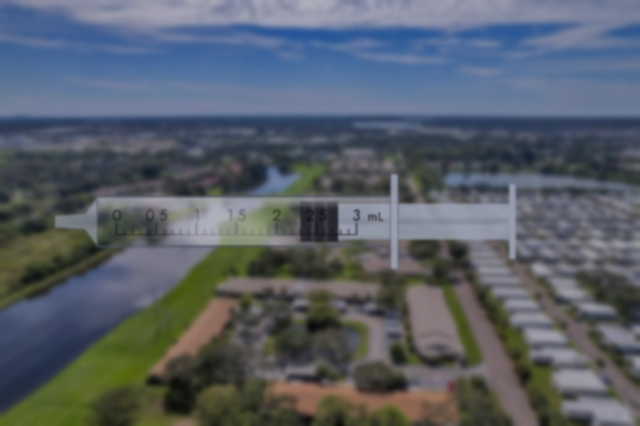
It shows 2.3 mL
